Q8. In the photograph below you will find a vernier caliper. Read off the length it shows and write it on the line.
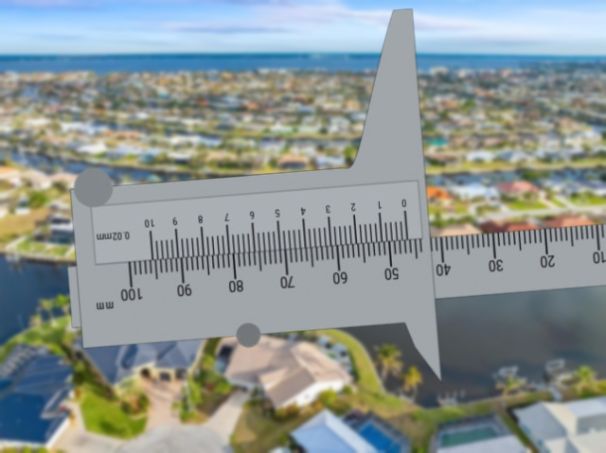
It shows 46.5 mm
